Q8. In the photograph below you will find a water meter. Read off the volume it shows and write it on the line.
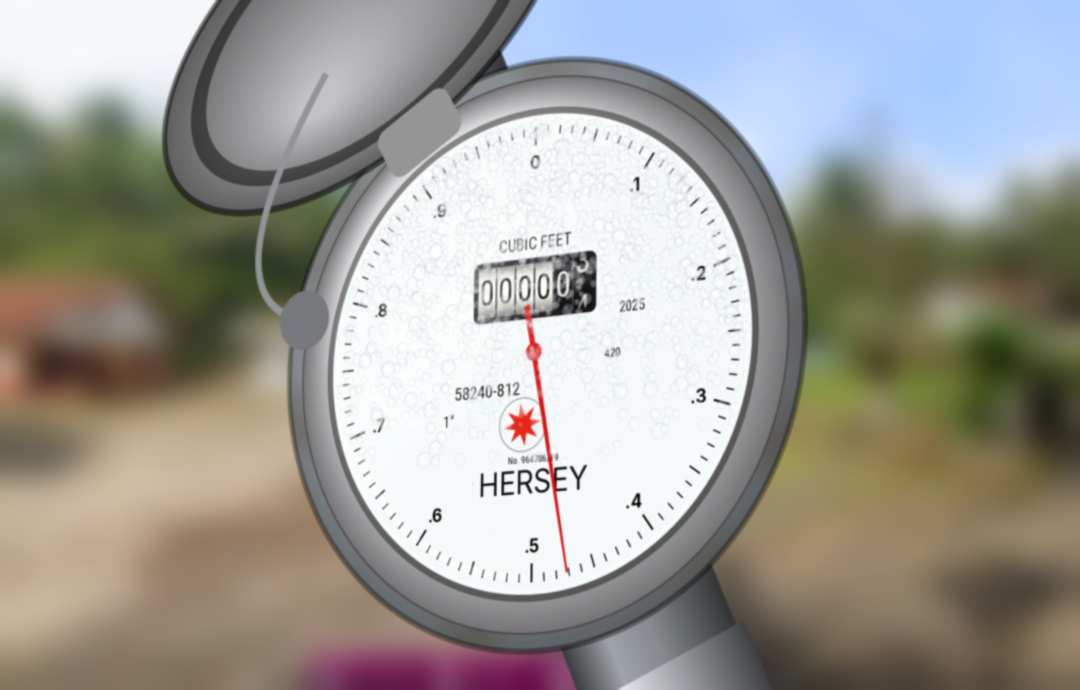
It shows 3.47 ft³
